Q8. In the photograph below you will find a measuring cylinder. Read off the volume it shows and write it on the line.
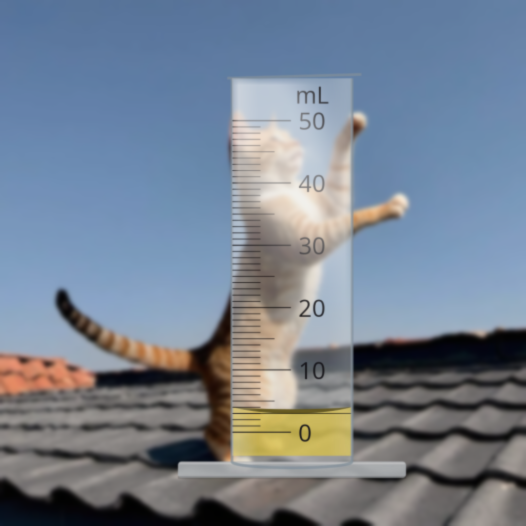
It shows 3 mL
